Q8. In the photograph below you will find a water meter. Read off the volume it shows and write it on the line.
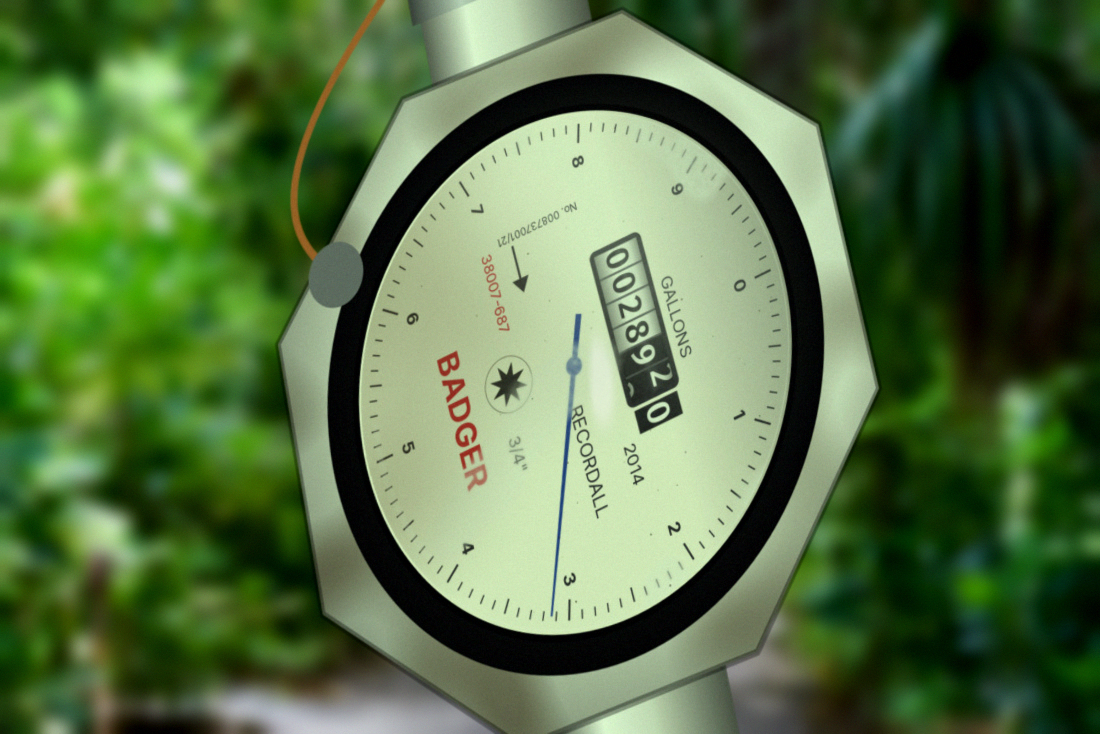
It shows 28923.1 gal
